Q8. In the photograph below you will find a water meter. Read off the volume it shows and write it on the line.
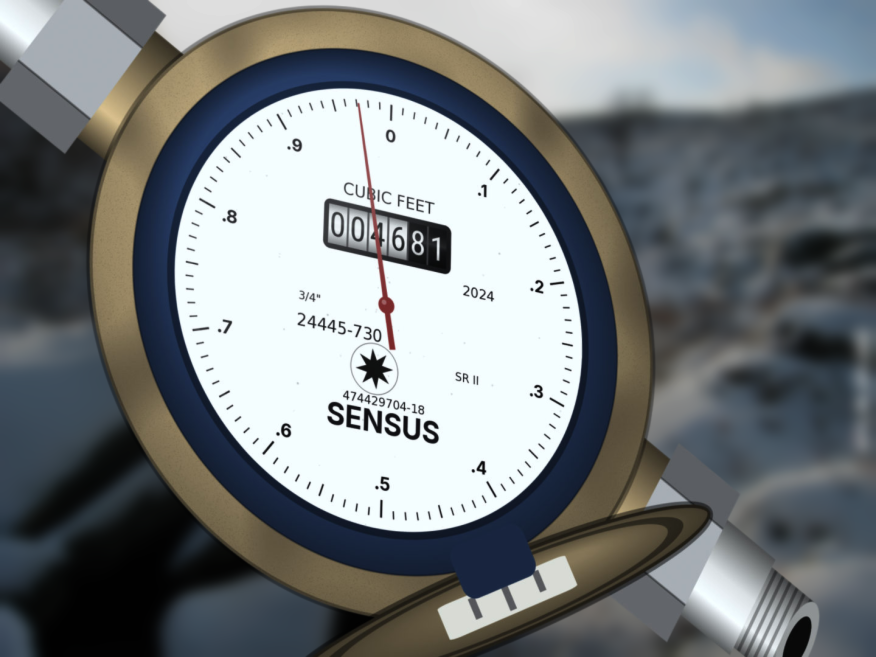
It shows 4680.97 ft³
